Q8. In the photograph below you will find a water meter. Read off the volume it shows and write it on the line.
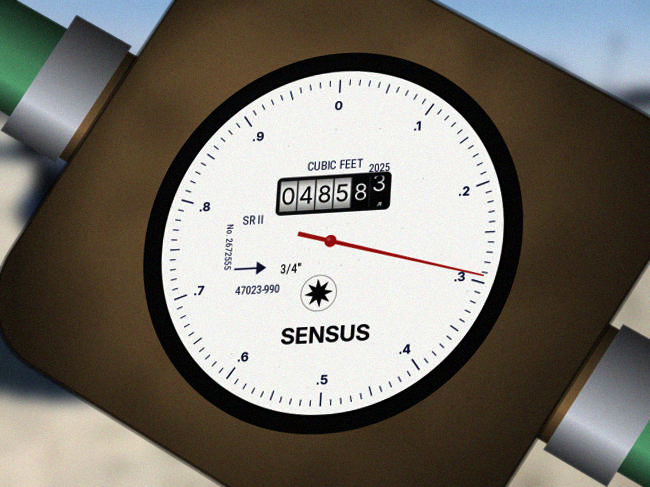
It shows 48583.29 ft³
